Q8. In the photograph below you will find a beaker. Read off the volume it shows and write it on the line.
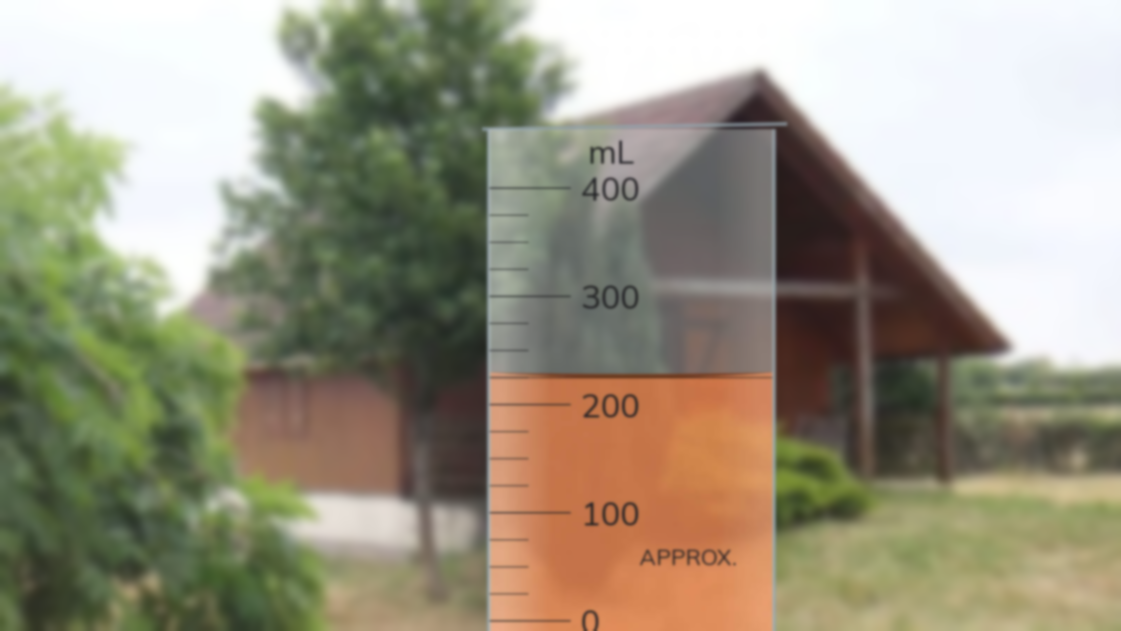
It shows 225 mL
